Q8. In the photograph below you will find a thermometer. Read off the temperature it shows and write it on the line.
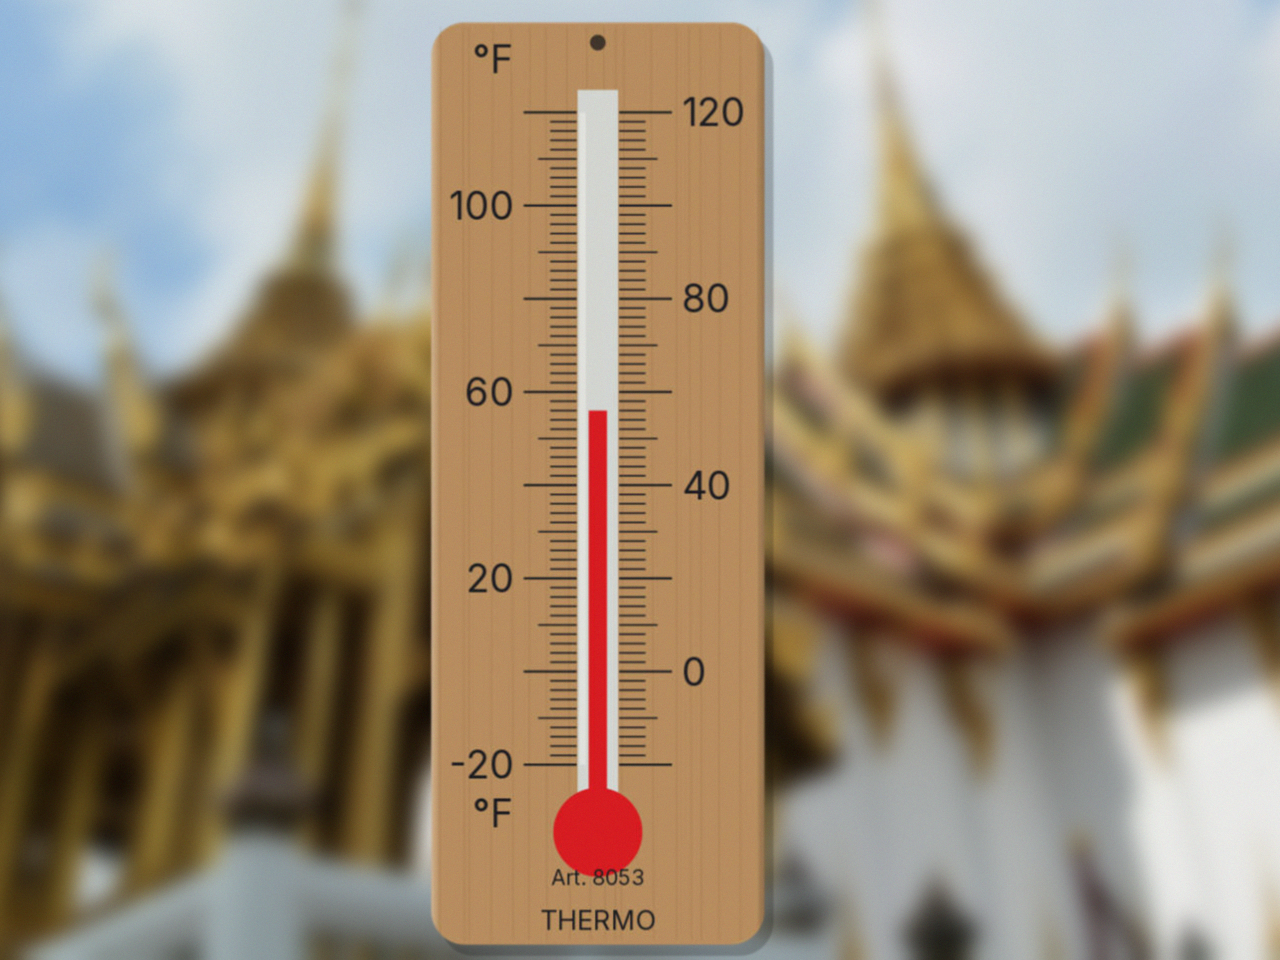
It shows 56 °F
